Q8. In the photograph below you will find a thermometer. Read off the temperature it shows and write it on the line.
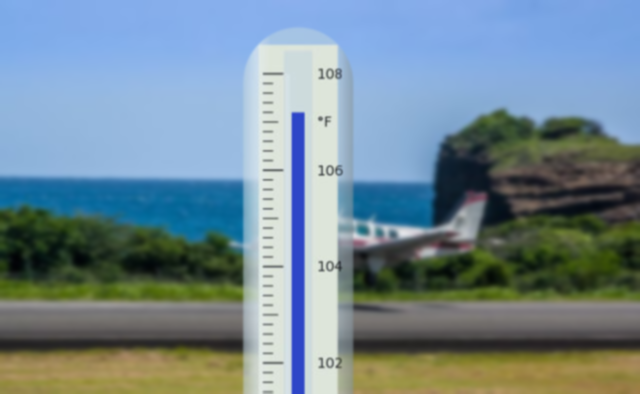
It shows 107.2 °F
